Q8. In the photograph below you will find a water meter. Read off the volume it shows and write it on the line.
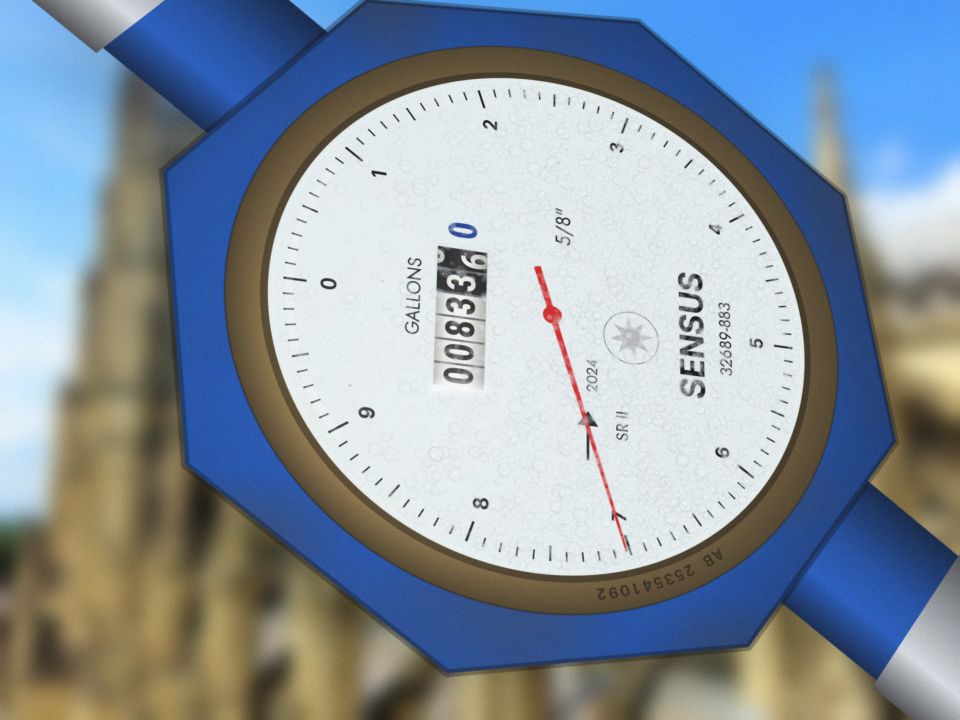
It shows 83357.0 gal
